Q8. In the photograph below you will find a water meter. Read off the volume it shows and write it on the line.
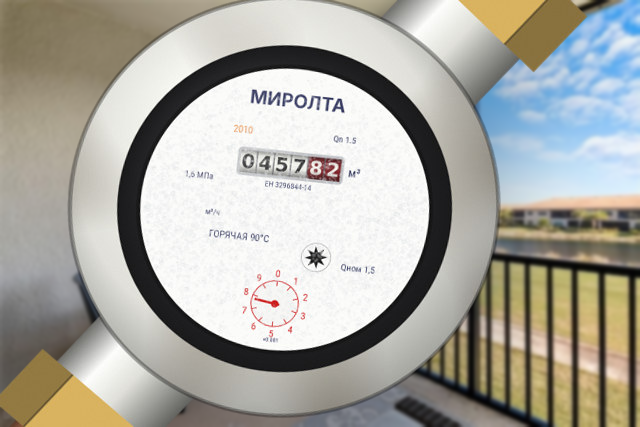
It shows 457.827 m³
